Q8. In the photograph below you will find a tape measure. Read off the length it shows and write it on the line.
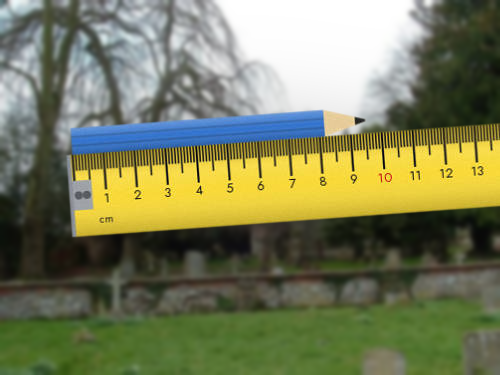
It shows 9.5 cm
